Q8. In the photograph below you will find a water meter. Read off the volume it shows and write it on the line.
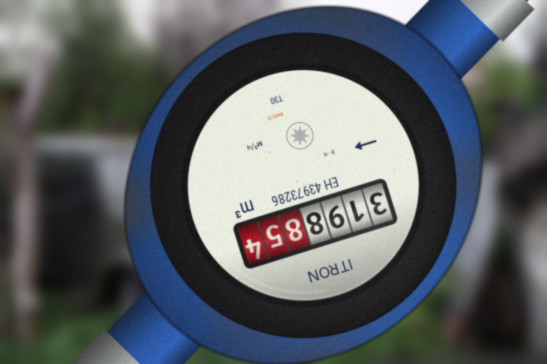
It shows 3198.854 m³
